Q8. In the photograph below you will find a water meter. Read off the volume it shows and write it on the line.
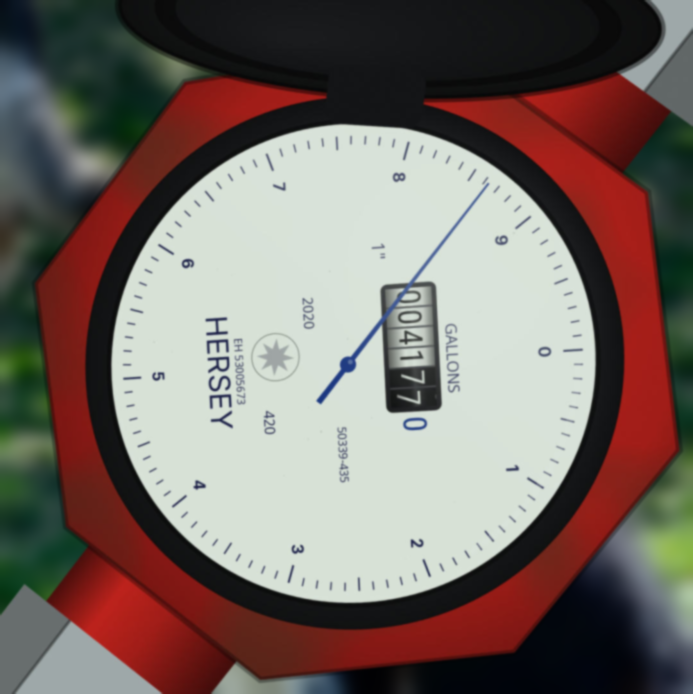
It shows 41768.6 gal
